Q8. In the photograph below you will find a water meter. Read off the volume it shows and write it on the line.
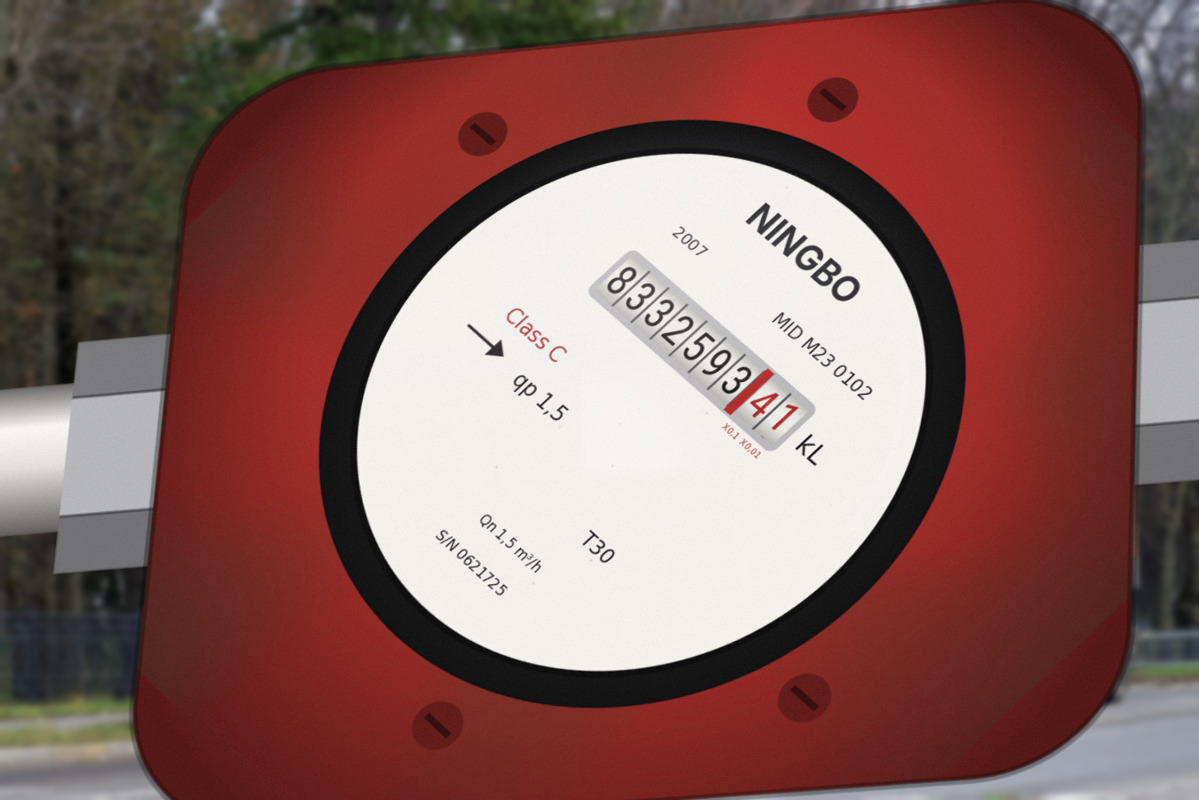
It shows 8332593.41 kL
